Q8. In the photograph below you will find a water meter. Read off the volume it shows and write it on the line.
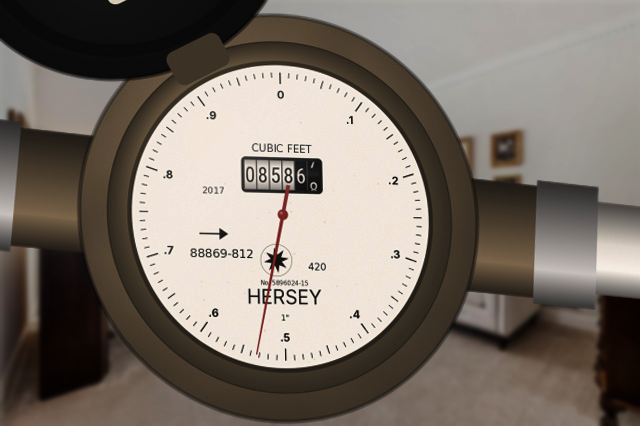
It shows 85867.53 ft³
